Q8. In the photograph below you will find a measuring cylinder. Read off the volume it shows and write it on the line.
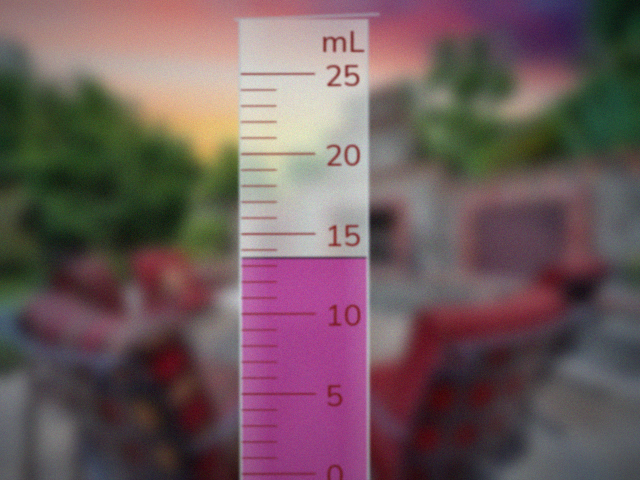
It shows 13.5 mL
